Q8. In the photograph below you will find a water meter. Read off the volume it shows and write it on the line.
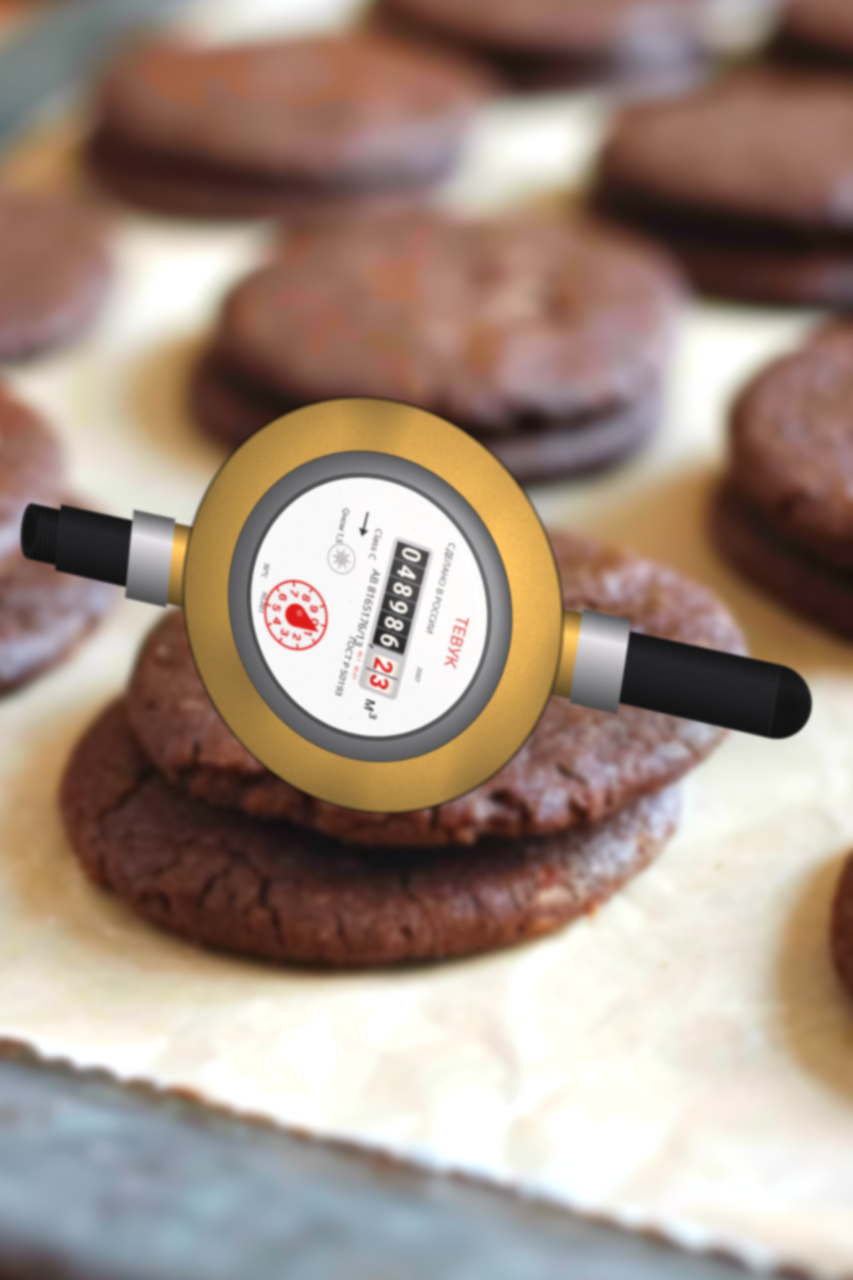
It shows 48986.230 m³
